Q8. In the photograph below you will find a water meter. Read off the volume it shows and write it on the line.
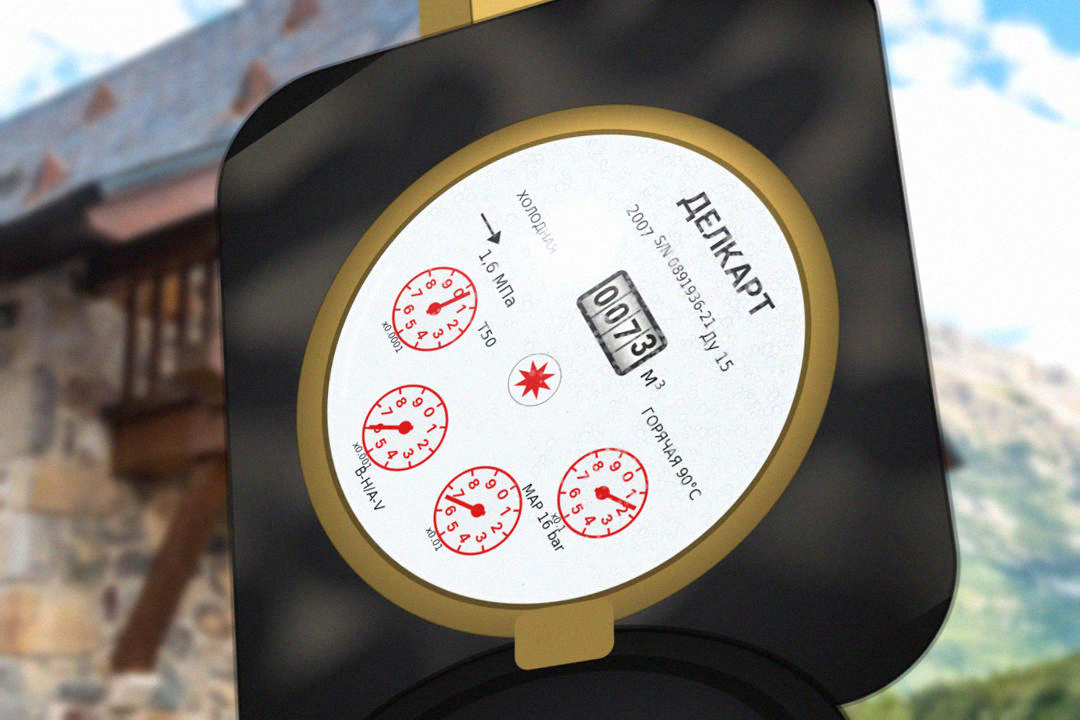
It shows 73.1660 m³
